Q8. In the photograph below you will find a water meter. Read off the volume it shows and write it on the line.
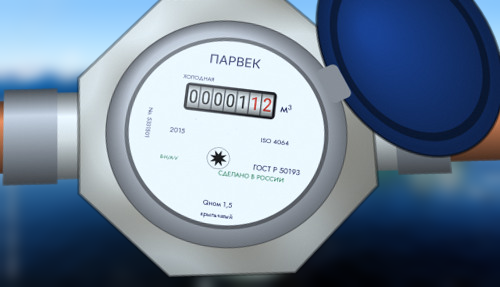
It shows 1.12 m³
